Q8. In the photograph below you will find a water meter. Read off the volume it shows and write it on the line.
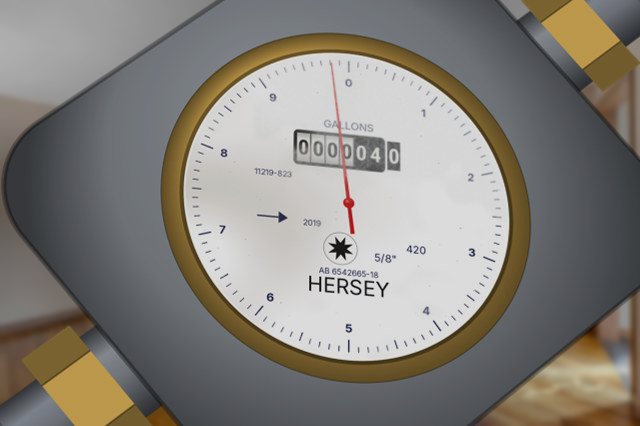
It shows 39.8 gal
